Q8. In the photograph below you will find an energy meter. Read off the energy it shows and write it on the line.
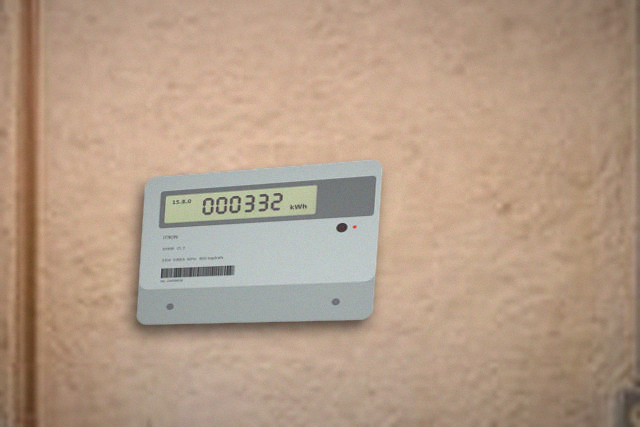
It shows 332 kWh
